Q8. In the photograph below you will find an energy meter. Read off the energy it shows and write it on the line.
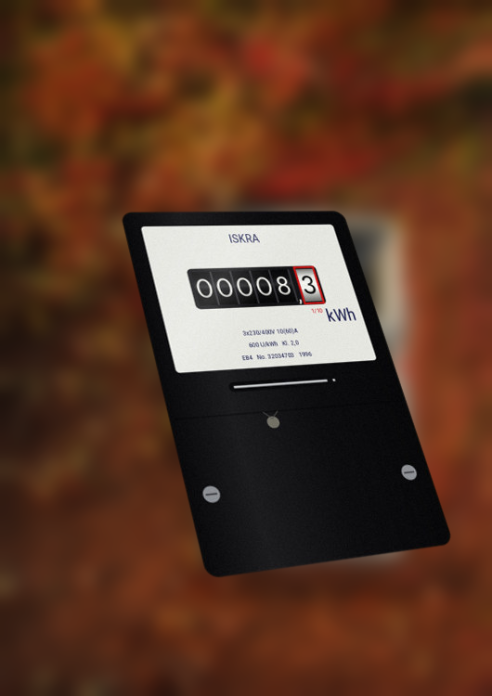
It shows 8.3 kWh
